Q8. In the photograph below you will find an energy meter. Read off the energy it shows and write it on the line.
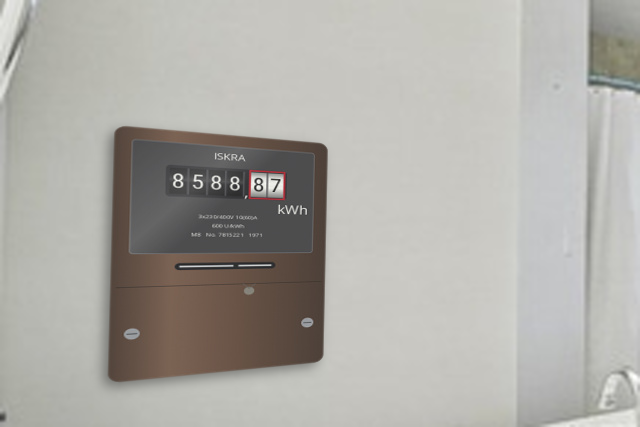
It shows 8588.87 kWh
